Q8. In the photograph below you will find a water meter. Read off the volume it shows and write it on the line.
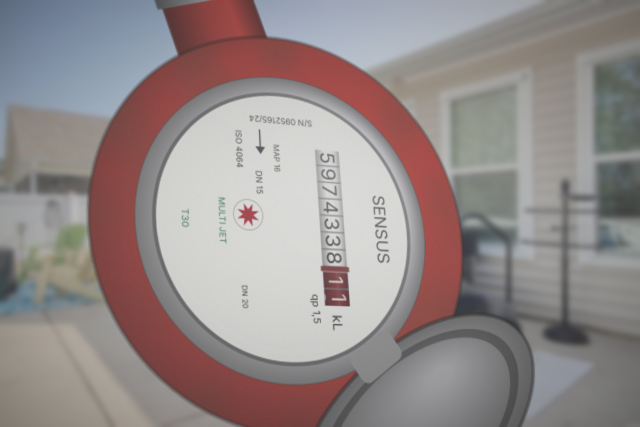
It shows 5974338.11 kL
